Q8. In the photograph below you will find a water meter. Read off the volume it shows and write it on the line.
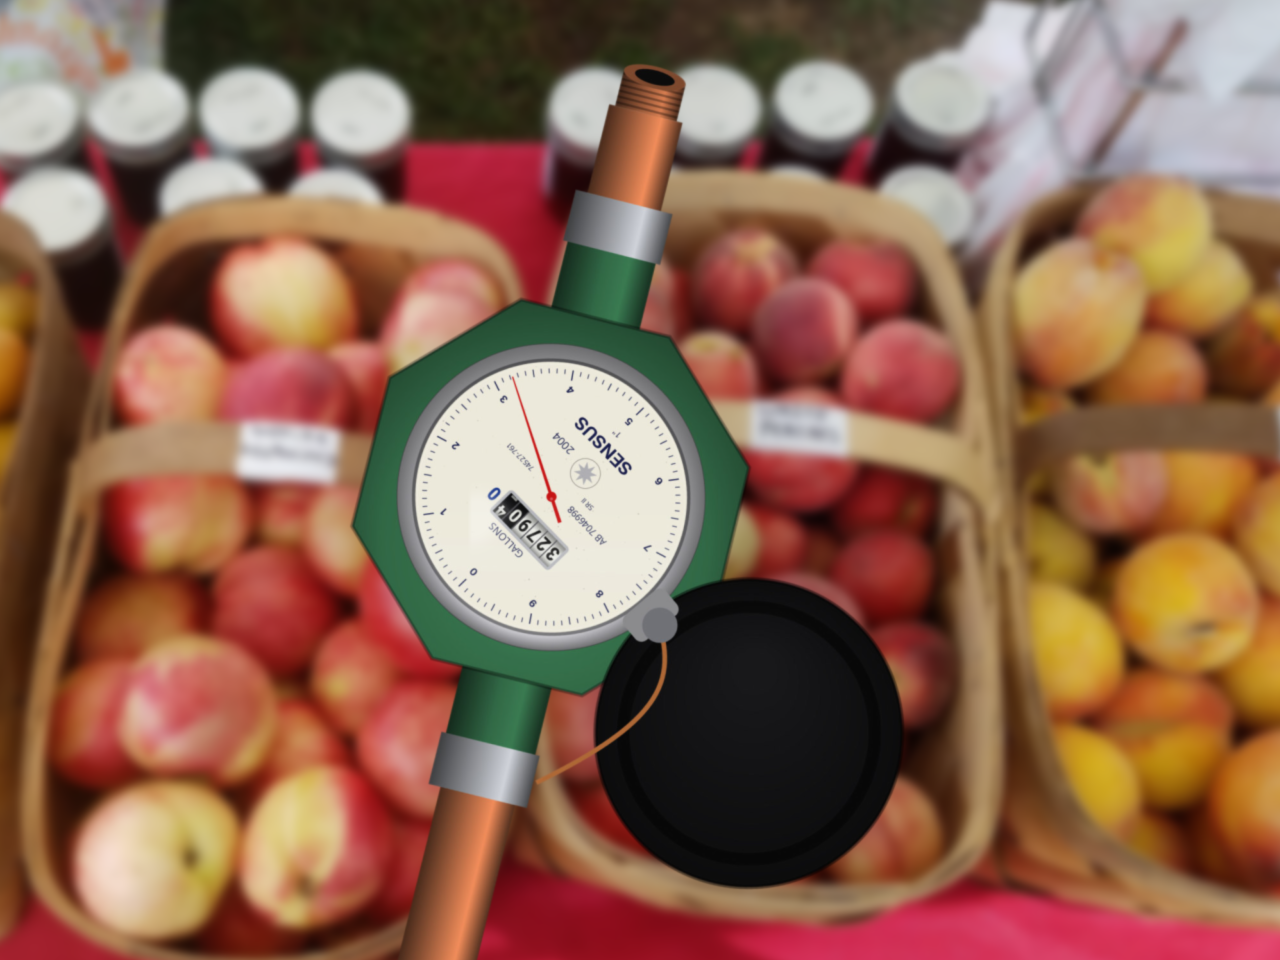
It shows 3279043.2 gal
